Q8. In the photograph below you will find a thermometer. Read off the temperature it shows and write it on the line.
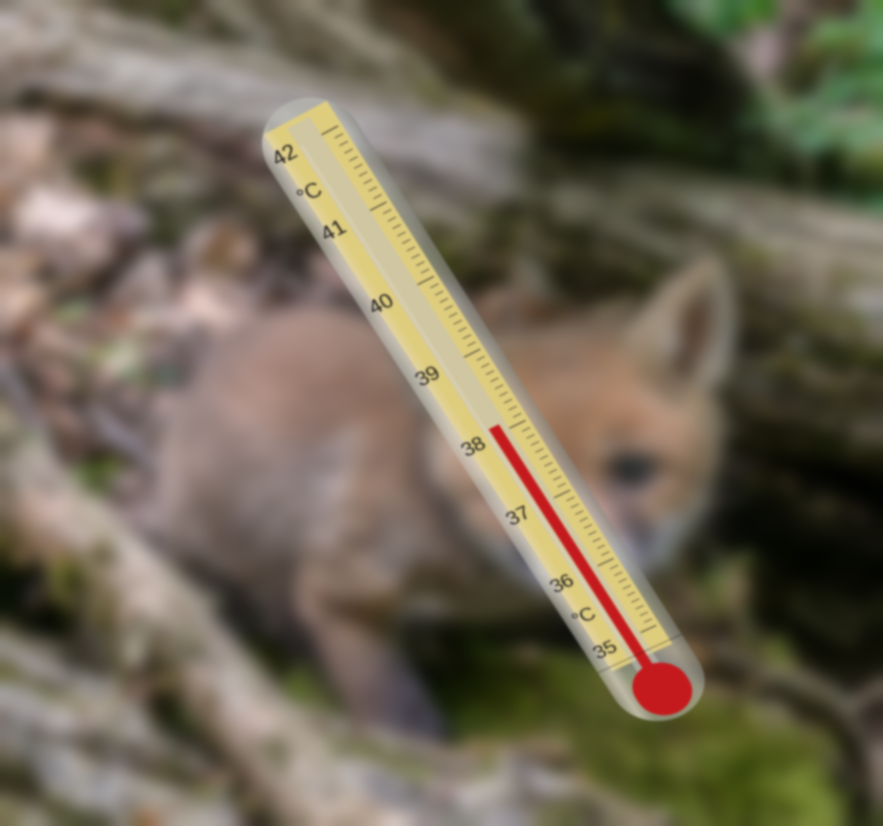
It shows 38.1 °C
